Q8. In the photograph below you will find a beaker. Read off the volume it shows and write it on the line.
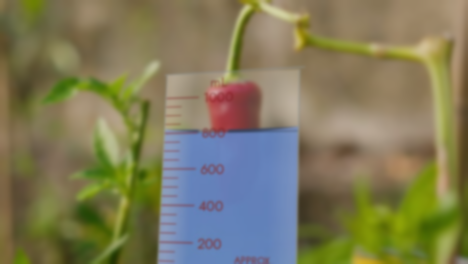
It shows 800 mL
